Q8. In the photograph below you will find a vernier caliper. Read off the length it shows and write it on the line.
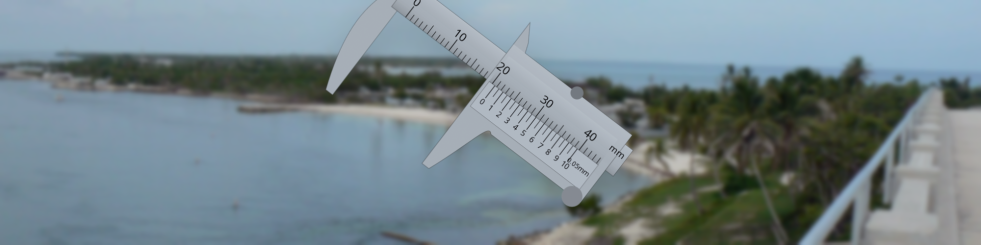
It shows 20.6 mm
